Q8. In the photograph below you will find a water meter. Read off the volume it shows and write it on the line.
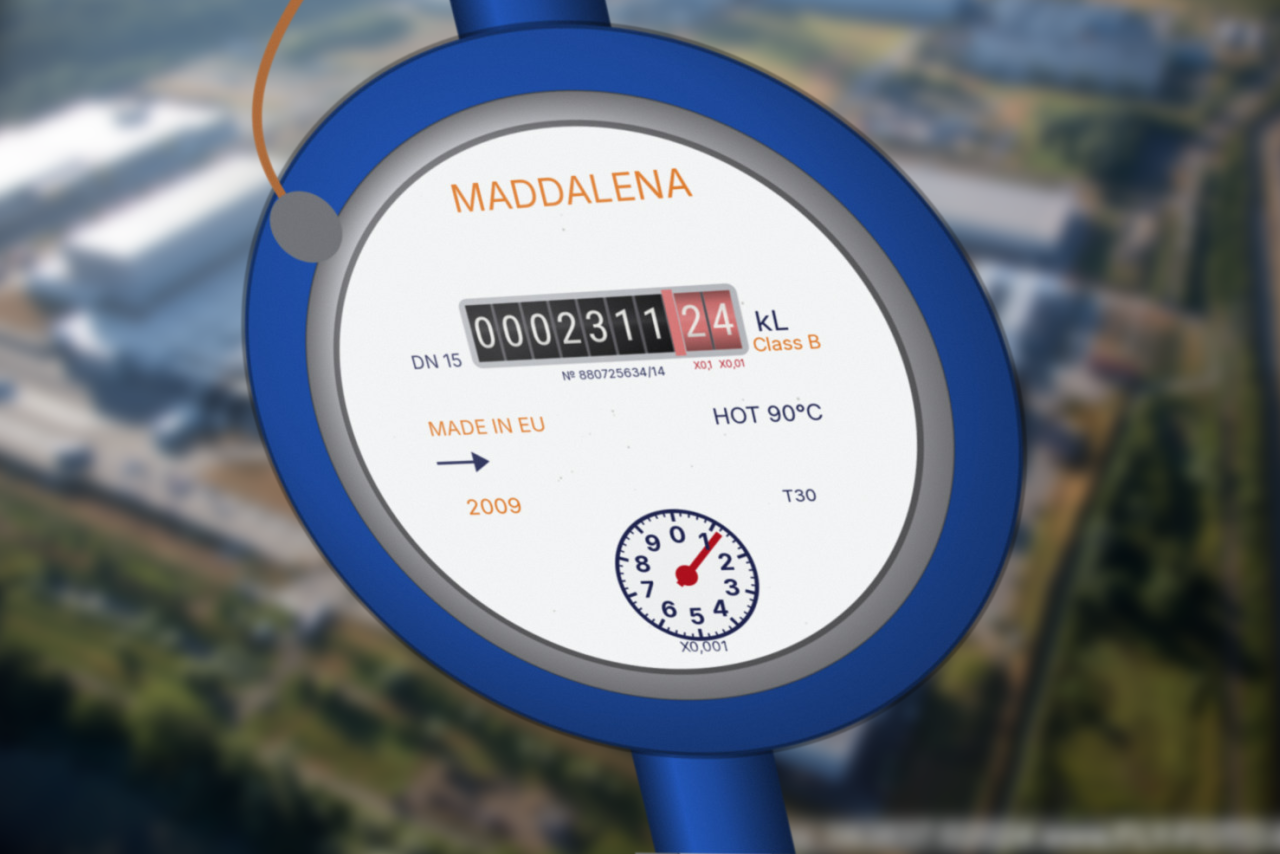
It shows 2311.241 kL
